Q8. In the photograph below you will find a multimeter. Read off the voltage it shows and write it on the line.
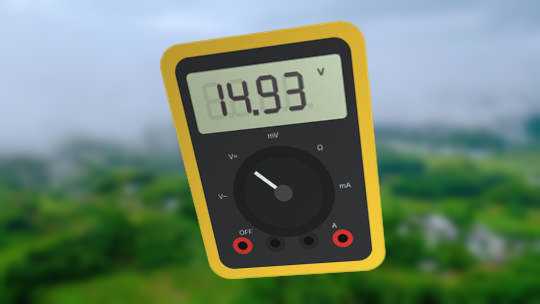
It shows 14.93 V
